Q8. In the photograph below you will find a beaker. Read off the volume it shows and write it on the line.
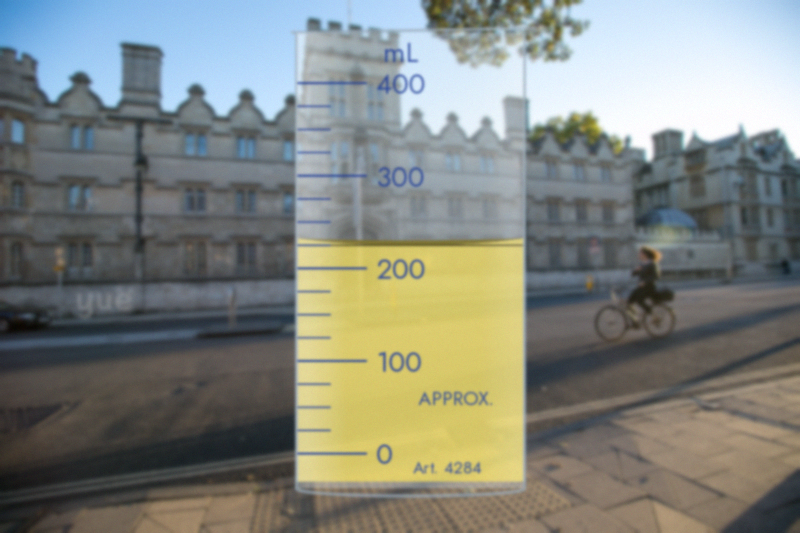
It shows 225 mL
